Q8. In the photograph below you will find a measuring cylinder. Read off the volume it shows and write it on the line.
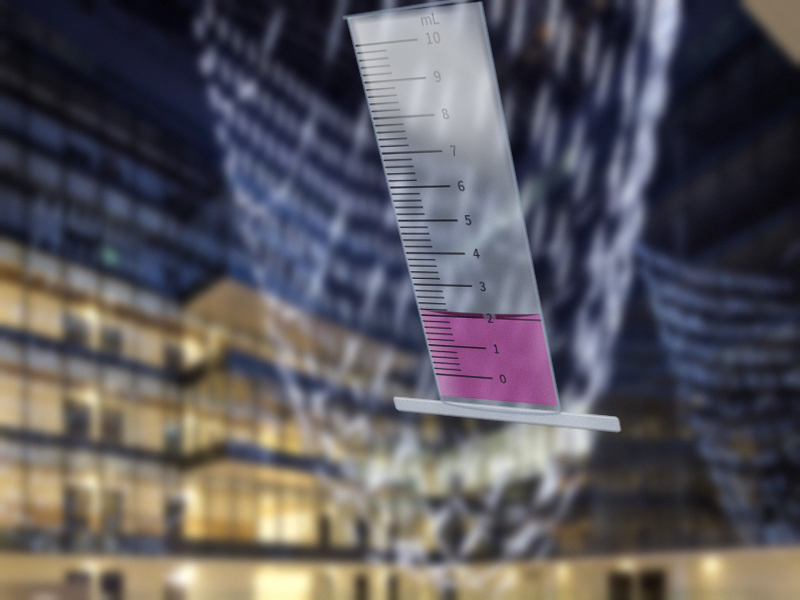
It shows 2 mL
